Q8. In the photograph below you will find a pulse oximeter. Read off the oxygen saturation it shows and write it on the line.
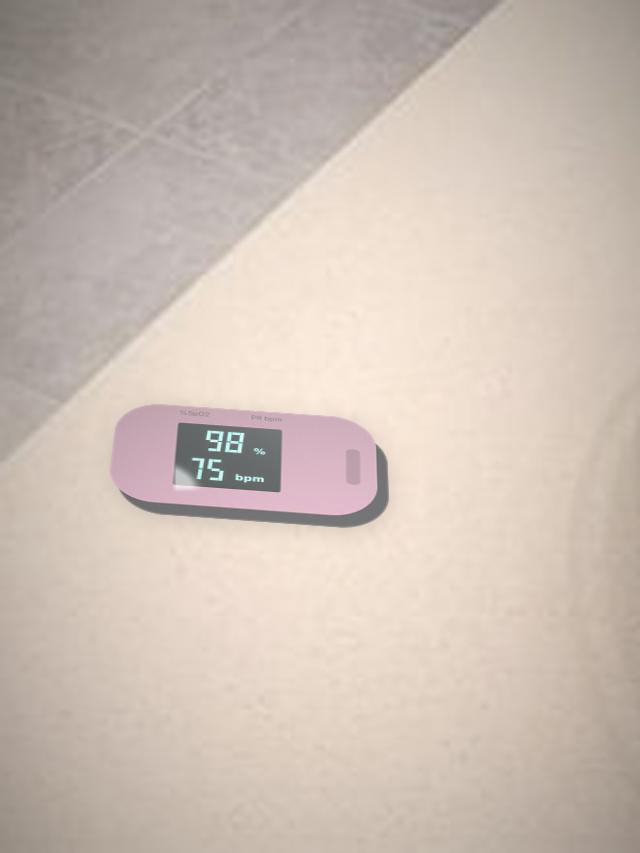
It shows 98 %
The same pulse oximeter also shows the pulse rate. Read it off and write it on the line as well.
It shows 75 bpm
